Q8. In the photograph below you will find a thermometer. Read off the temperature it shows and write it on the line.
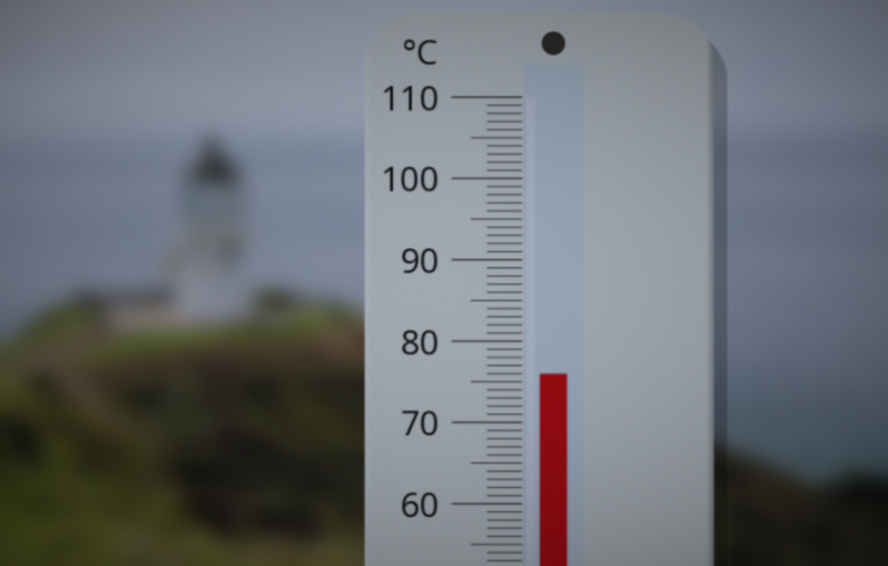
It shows 76 °C
